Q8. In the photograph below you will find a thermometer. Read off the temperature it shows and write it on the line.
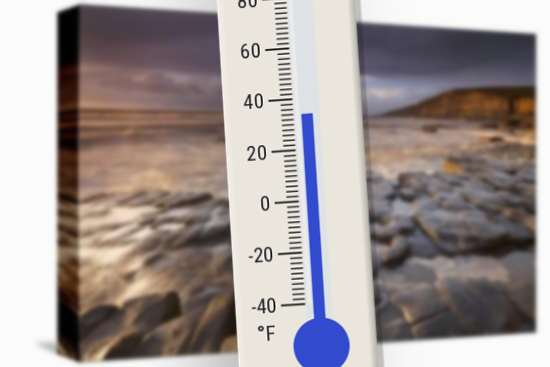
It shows 34 °F
